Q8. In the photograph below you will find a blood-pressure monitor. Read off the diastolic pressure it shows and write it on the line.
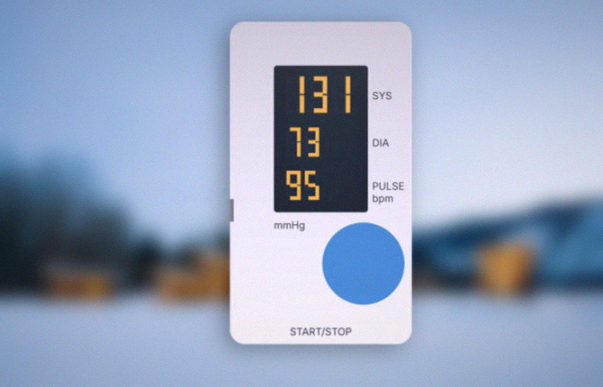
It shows 73 mmHg
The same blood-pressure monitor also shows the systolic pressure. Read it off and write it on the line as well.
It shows 131 mmHg
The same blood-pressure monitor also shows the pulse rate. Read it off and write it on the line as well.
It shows 95 bpm
